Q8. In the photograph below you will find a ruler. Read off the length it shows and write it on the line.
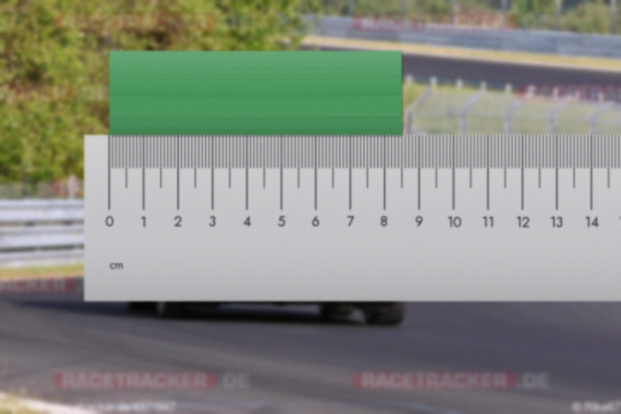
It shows 8.5 cm
